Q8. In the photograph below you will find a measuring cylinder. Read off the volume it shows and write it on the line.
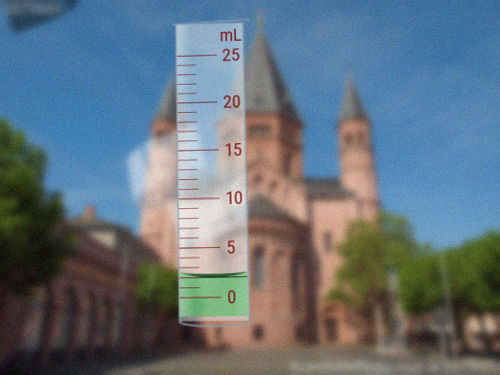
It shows 2 mL
